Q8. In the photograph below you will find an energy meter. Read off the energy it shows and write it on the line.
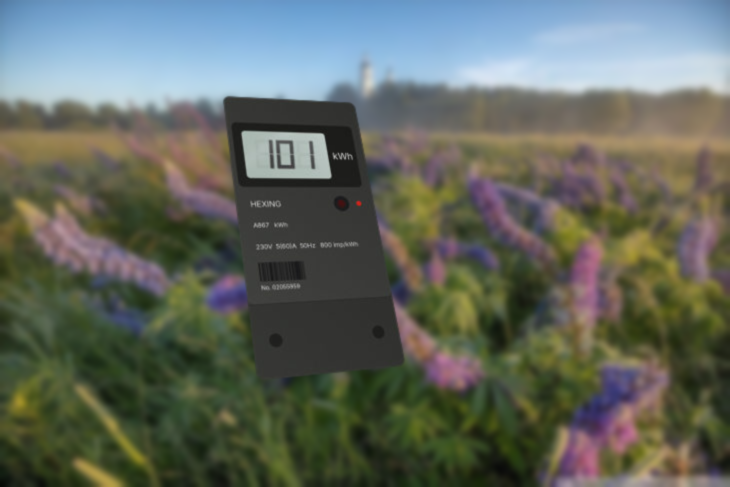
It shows 101 kWh
